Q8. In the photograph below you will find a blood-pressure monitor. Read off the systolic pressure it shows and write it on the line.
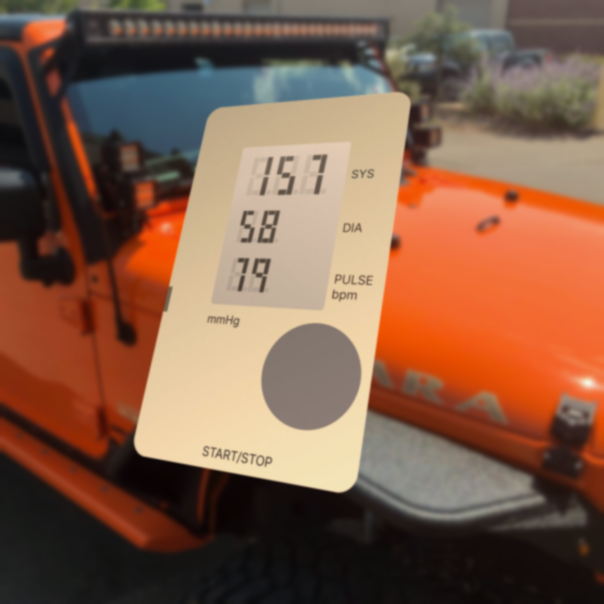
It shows 157 mmHg
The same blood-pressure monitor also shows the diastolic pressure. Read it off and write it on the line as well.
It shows 58 mmHg
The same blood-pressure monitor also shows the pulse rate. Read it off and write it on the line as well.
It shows 79 bpm
